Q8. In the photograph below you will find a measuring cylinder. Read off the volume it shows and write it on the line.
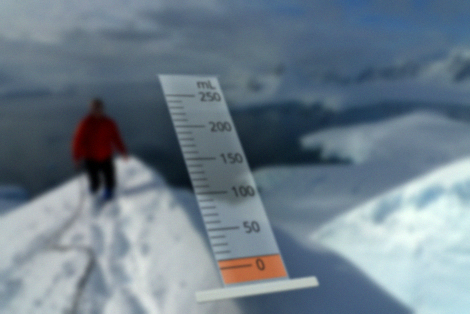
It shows 10 mL
